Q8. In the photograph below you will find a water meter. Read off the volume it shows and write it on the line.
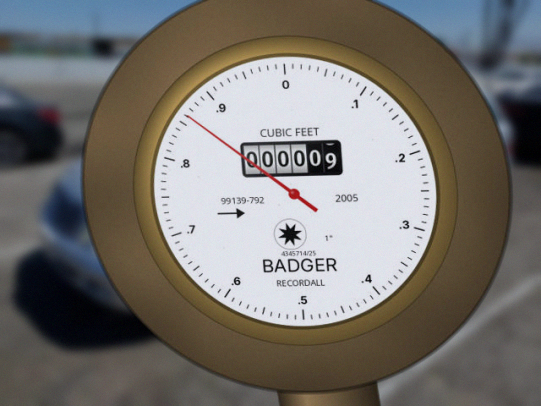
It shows 8.86 ft³
